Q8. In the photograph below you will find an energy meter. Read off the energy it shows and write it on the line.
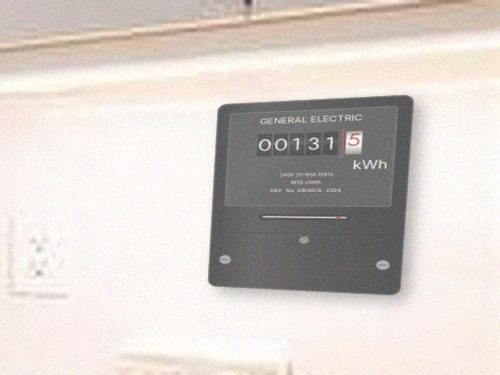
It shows 131.5 kWh
